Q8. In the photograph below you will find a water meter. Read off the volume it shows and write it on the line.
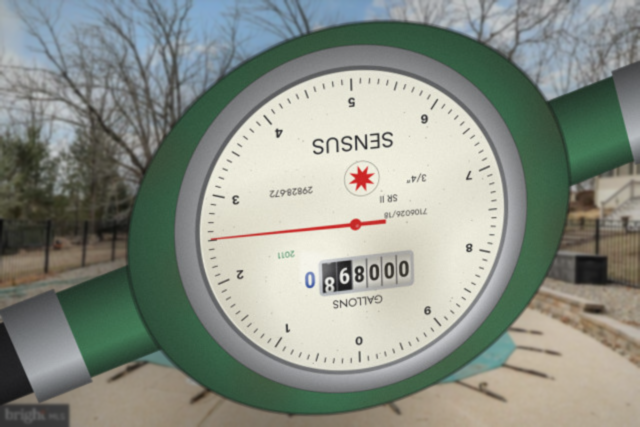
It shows 8982.5 gal
